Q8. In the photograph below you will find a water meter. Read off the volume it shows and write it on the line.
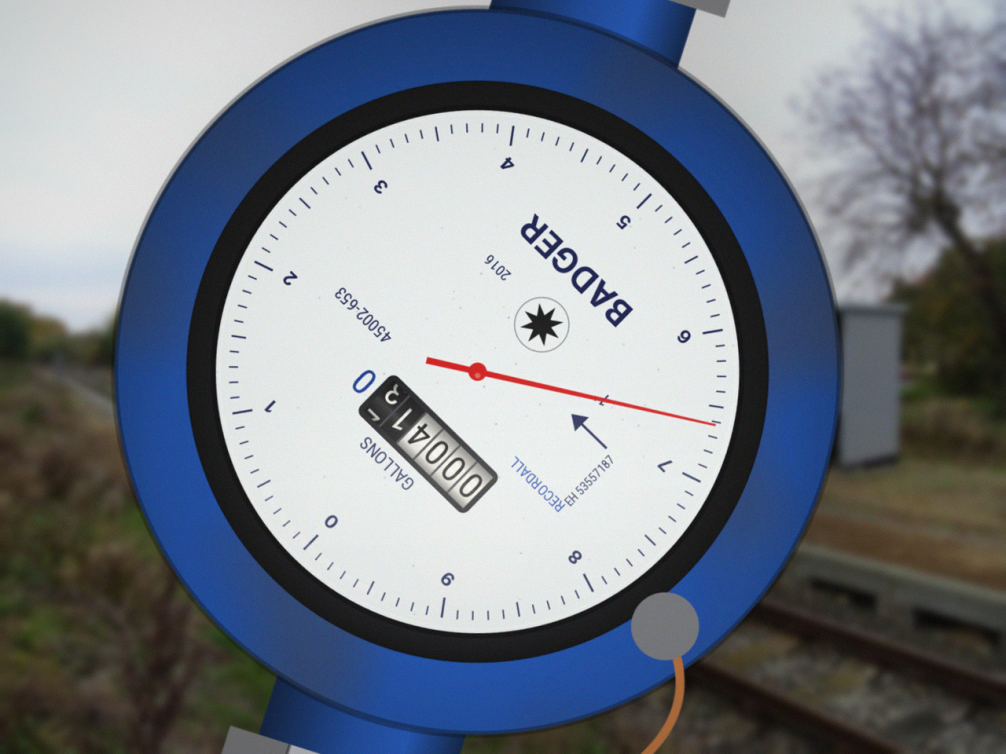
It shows 4126.6 gal
